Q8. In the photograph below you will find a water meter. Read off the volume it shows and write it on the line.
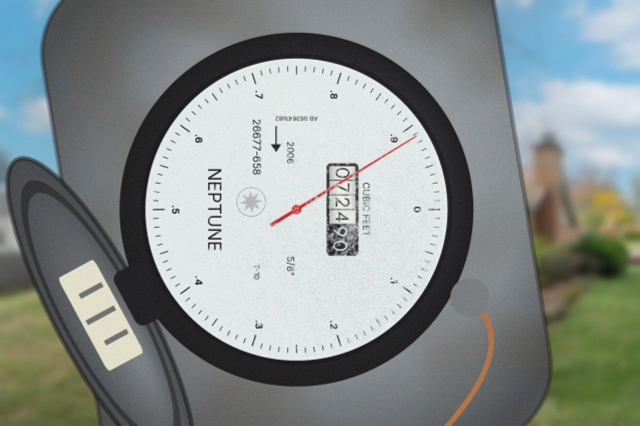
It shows 72489.91 ft³
